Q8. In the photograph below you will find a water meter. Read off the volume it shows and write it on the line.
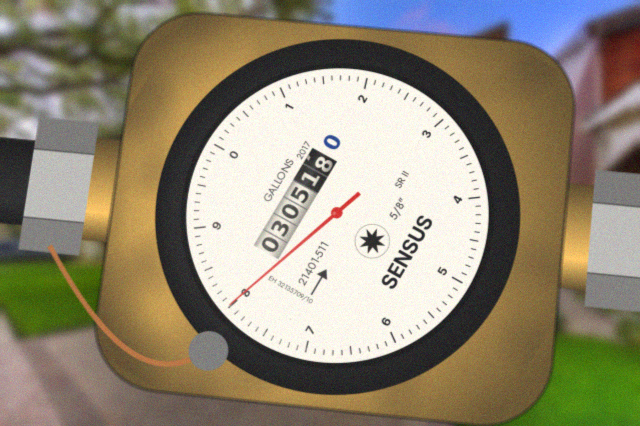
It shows 305178.0 gal
